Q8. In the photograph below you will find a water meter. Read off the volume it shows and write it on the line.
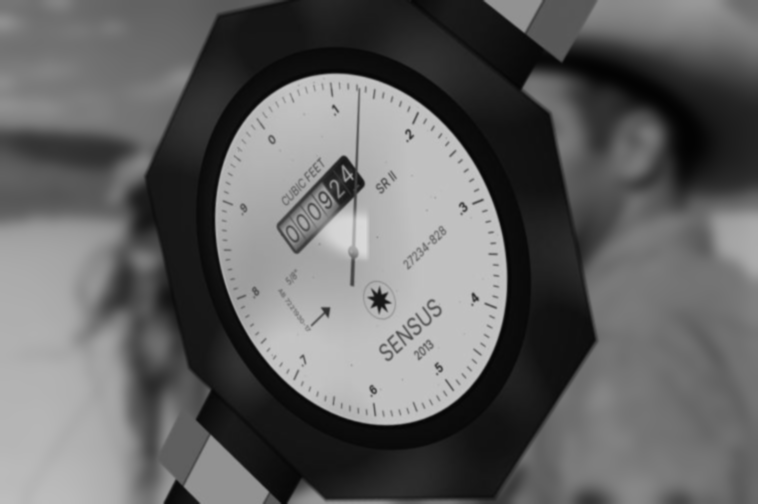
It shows 924.13 ft³
